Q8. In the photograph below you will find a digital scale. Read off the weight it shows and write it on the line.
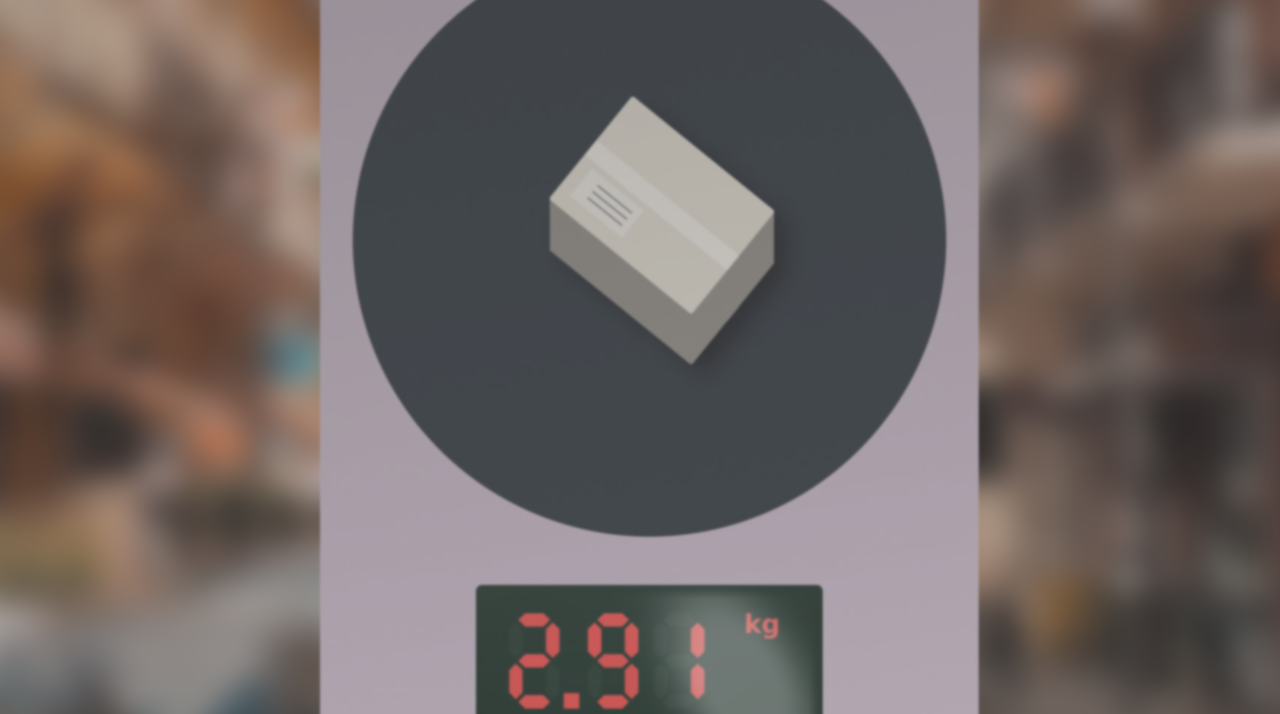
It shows 2.91 kg
